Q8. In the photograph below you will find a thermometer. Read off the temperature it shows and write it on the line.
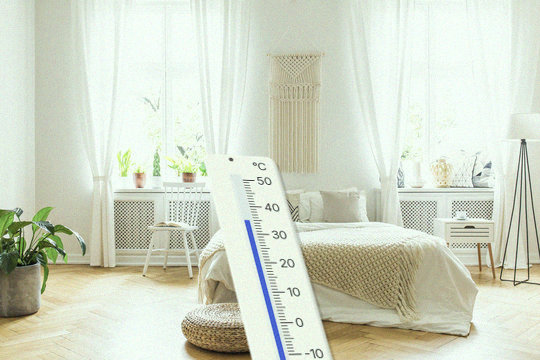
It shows 35 °C
